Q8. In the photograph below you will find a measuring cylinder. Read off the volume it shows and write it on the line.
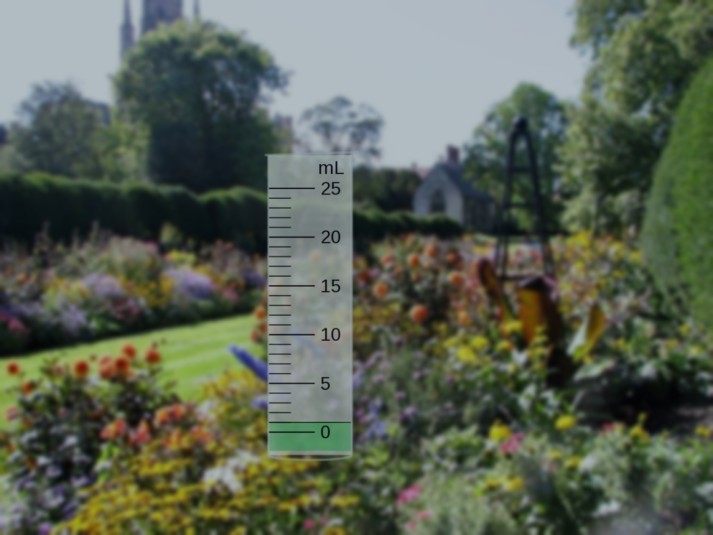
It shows 1 mL
